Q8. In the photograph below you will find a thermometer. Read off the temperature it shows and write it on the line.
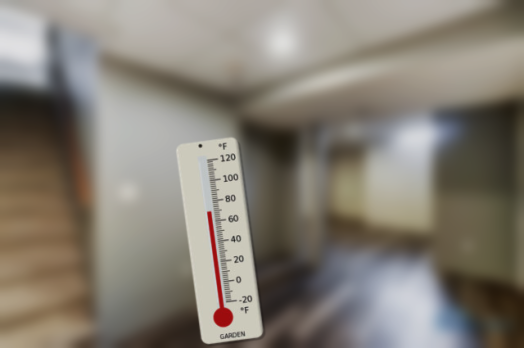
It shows 70 °F
